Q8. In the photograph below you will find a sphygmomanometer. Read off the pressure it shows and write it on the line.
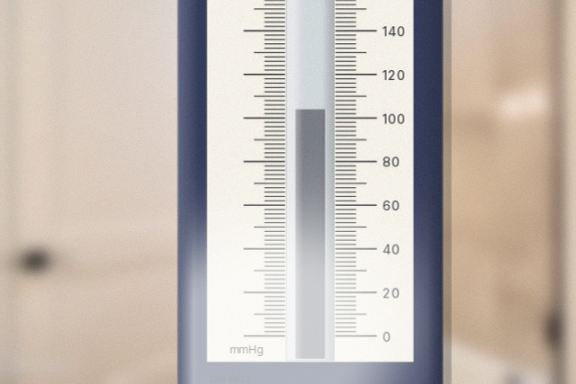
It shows 104 mmHg
